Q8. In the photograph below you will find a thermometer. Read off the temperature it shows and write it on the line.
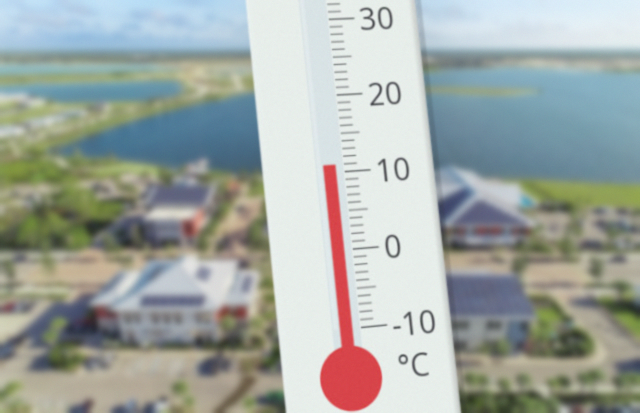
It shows 11 °C
